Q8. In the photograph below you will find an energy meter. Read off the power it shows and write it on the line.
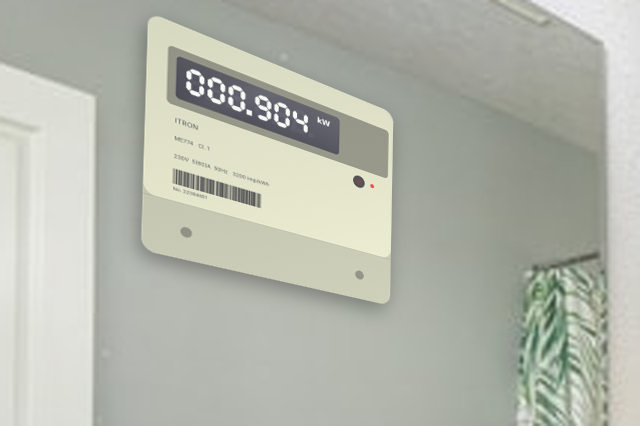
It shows 0.904 kW
